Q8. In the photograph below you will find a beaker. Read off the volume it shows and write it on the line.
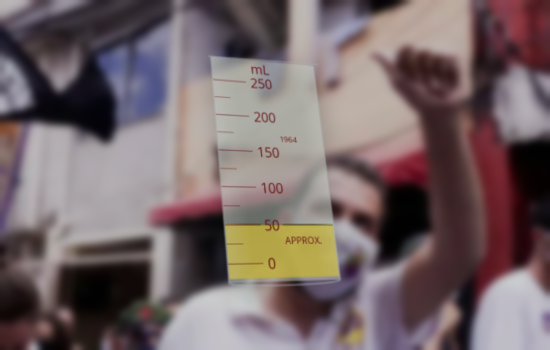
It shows 50 mL
